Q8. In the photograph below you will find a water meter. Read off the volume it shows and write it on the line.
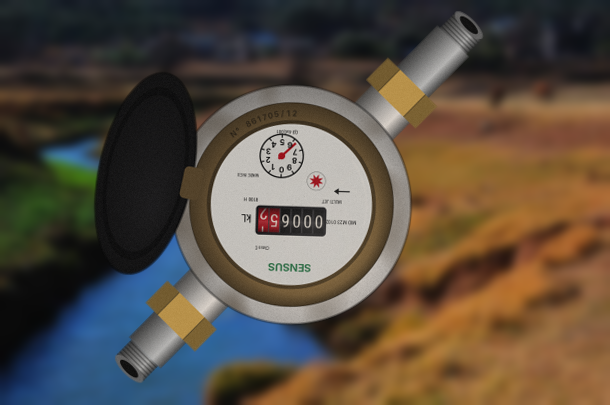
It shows 6.516 kL
